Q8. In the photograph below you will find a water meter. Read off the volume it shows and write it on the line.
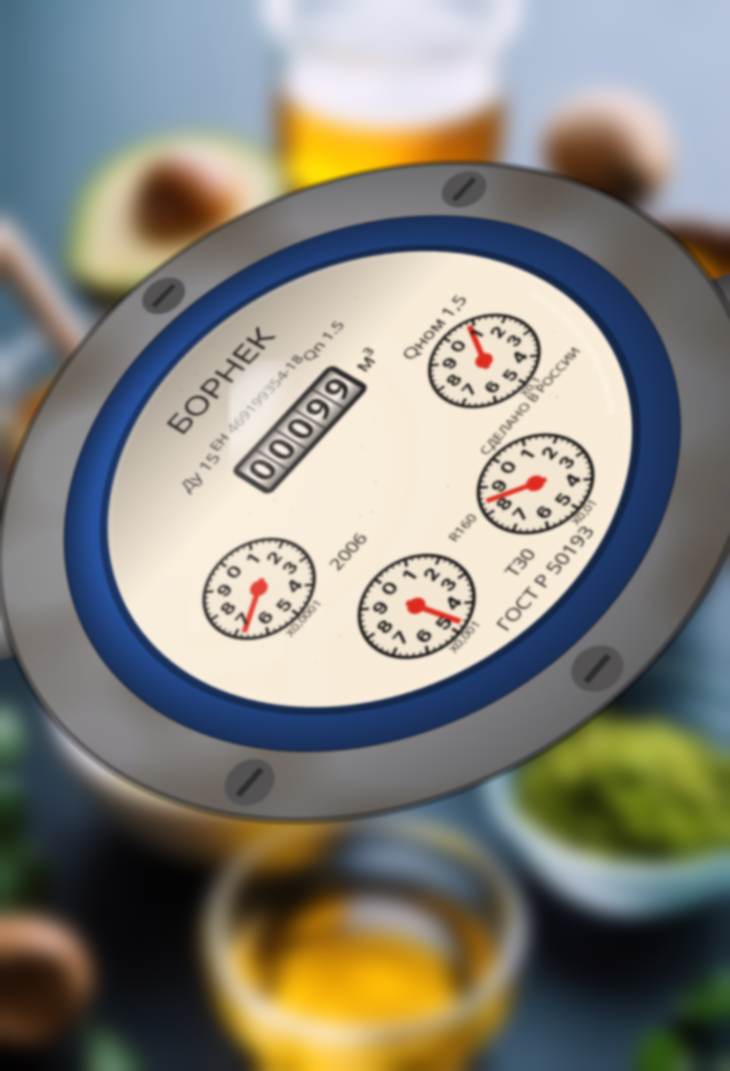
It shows 99.0846 m³
